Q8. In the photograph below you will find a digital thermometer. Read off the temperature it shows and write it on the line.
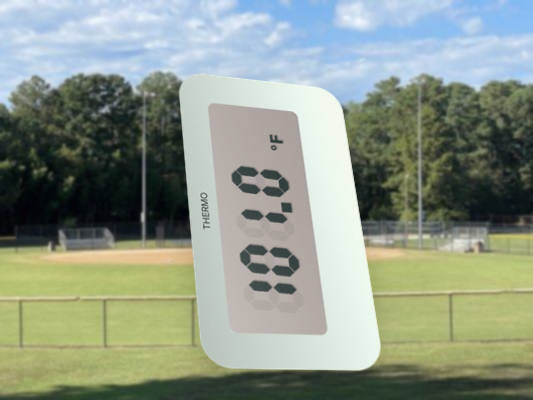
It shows 101.0 °F
